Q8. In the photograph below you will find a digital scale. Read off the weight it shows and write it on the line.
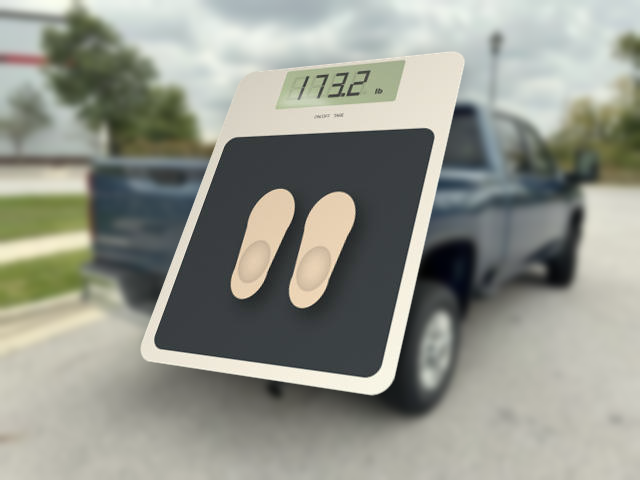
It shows 173.2 lb
